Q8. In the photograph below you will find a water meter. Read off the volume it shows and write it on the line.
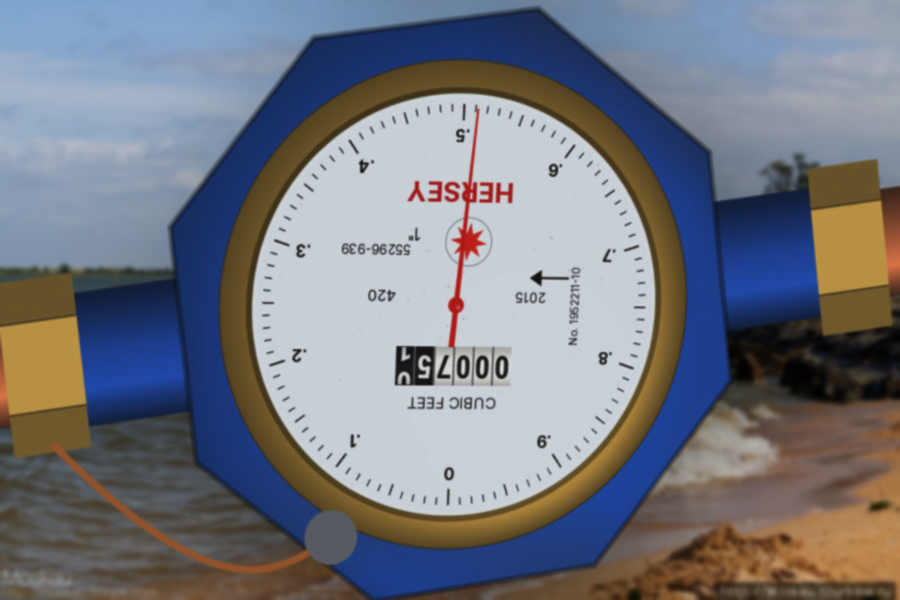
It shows 750.51 ft³
